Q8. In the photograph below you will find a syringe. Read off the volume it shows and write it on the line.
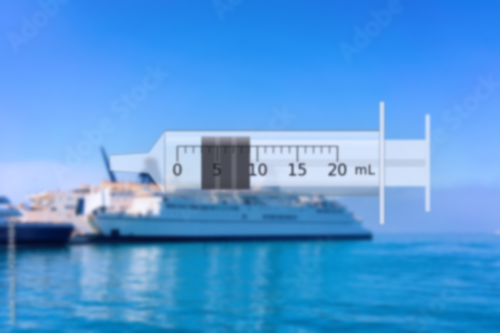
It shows 3 mL
